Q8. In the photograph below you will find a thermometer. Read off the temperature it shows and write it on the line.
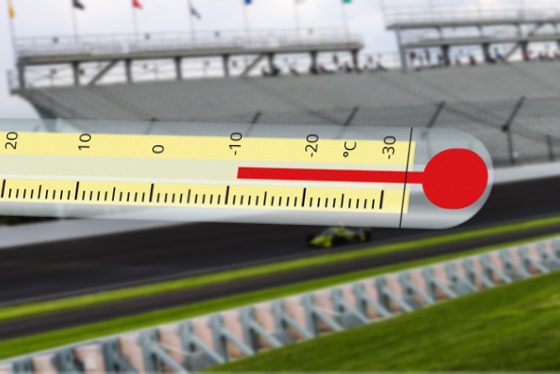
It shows -11 °C
